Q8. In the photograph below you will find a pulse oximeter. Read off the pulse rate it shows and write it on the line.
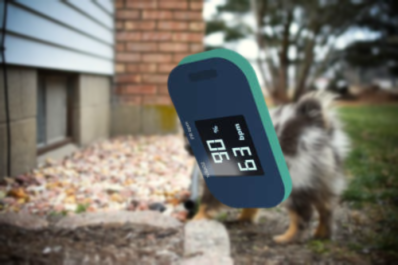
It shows 63 bpm
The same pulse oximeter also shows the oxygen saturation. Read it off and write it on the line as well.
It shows 90 %
